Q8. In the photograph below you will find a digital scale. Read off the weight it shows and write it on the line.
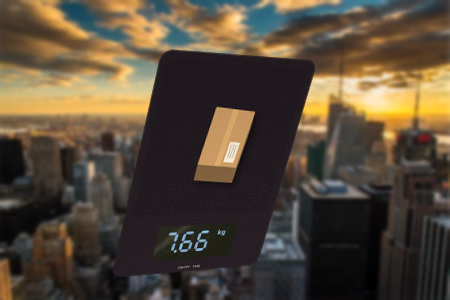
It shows 7.66 kg
